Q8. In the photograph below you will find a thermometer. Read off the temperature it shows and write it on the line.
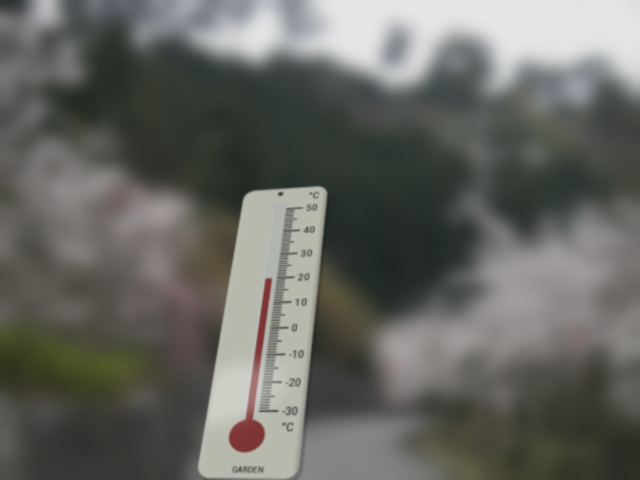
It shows 20 °C
